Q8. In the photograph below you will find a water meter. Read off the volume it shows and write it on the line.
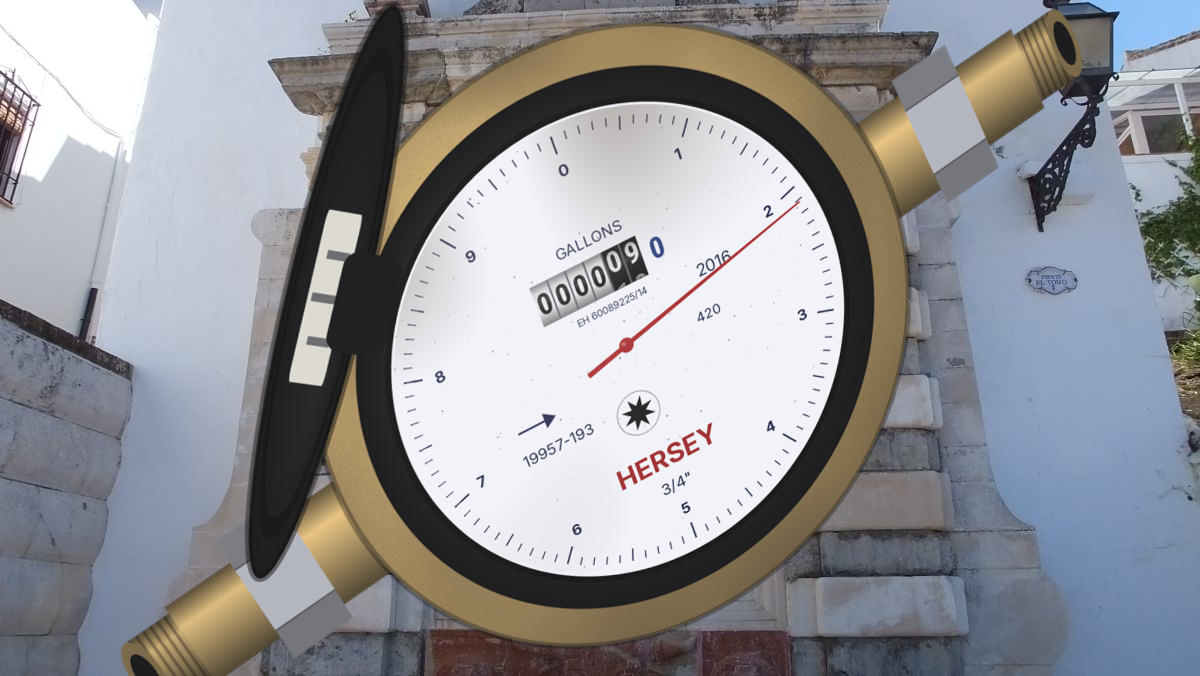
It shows 92.1 gal
